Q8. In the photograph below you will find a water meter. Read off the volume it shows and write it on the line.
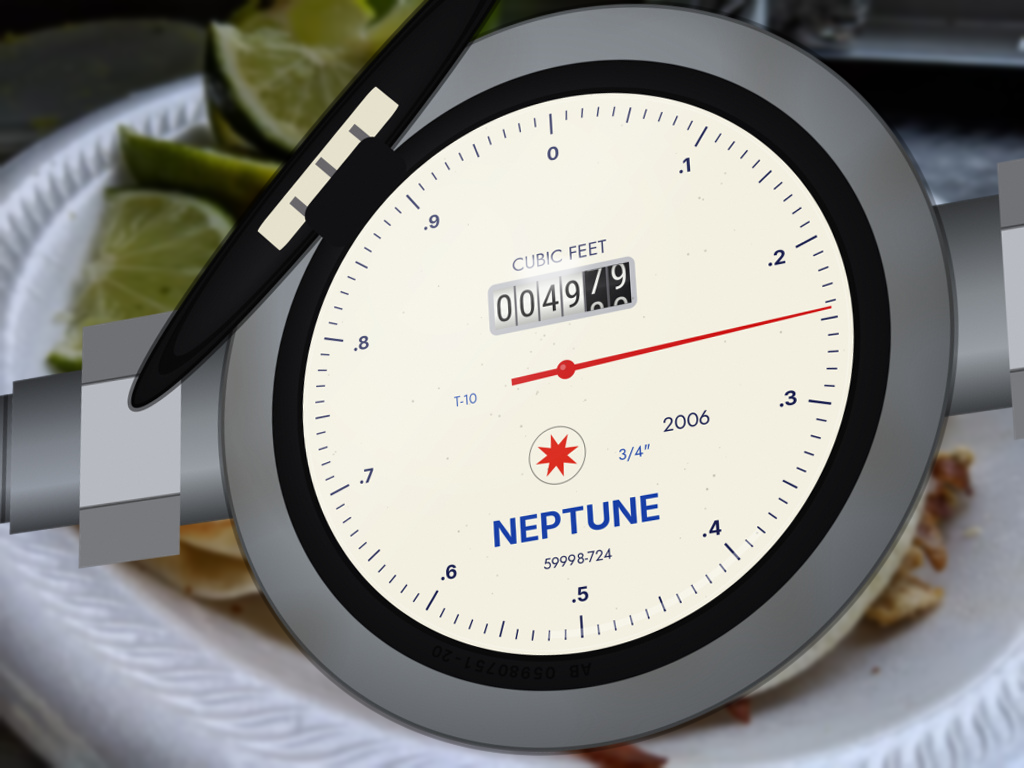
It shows 4979.24 ft³
